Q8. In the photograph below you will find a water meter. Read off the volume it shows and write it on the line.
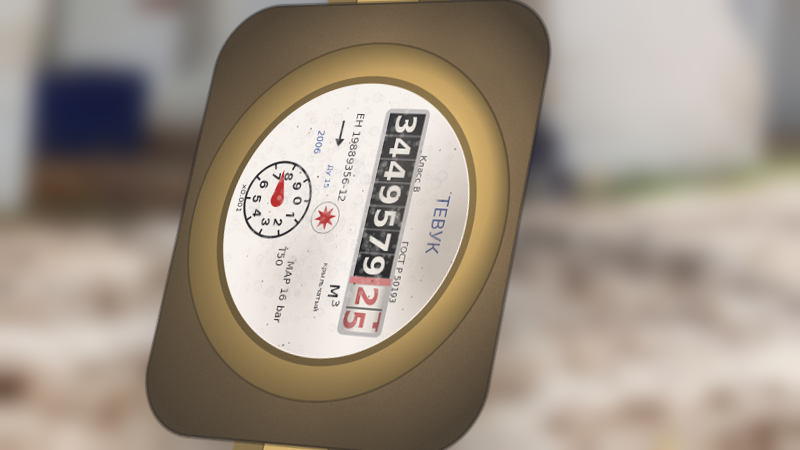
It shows 3449579.247 m³
